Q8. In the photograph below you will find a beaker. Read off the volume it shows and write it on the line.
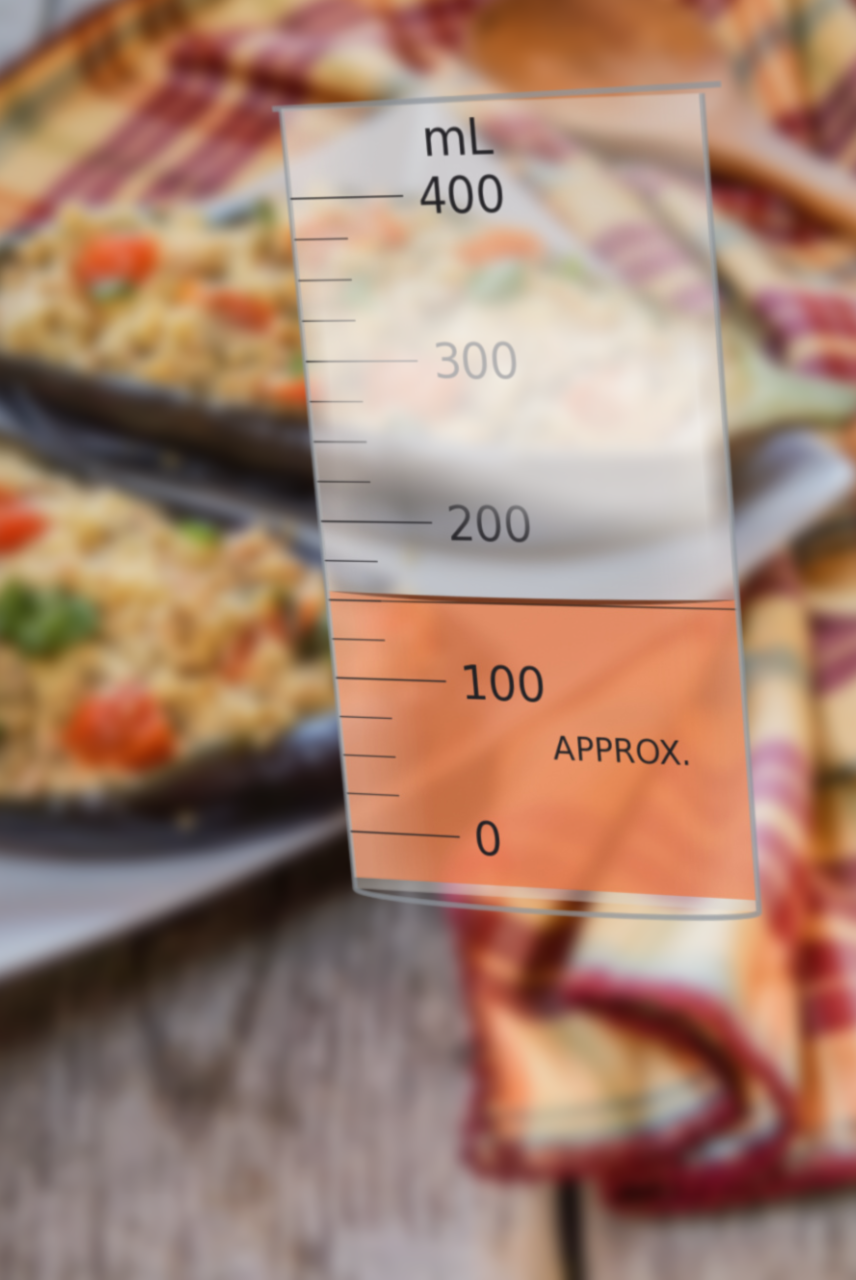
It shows 150 mL
